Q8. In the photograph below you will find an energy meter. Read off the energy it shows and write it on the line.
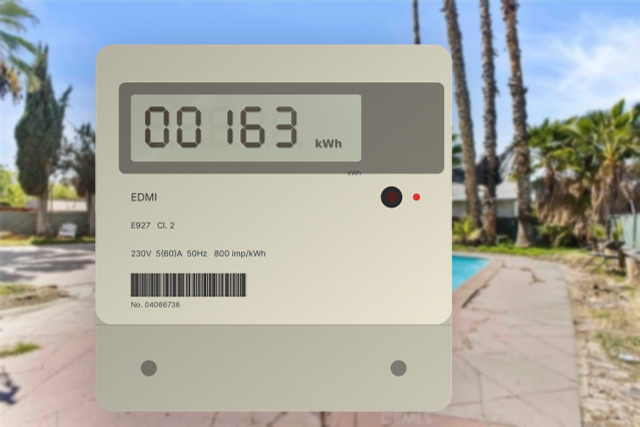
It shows 163 kWh
